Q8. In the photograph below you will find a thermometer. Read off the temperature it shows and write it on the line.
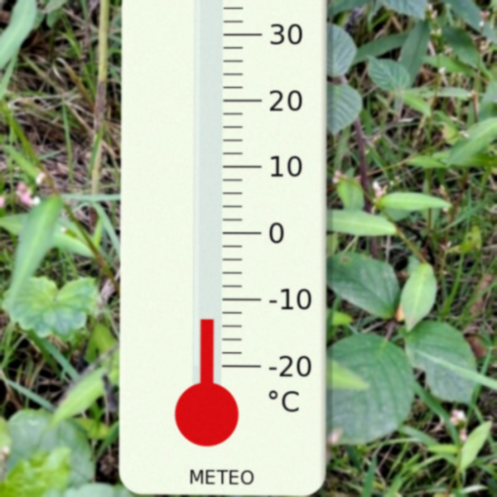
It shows -13 °C
